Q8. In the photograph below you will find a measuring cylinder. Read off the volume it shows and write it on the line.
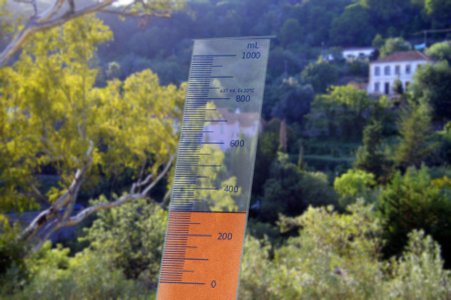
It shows 300 mL
